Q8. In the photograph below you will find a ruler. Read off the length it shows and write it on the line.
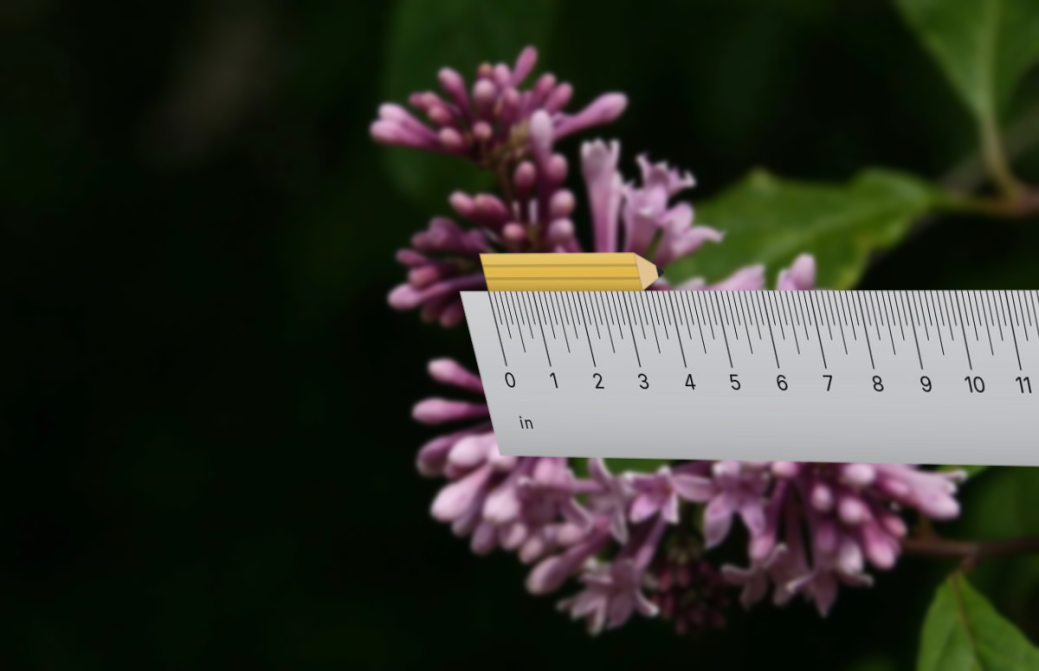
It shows 4 in
